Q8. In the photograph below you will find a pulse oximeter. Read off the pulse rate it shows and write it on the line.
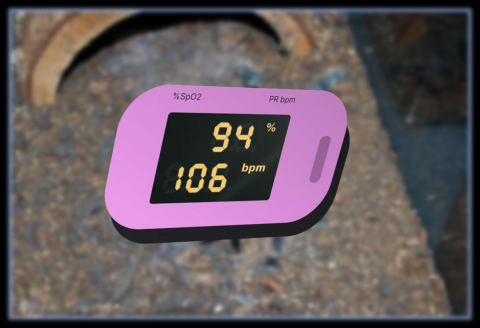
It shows 106 bpm
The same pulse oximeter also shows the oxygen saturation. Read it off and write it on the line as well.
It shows 94 %
